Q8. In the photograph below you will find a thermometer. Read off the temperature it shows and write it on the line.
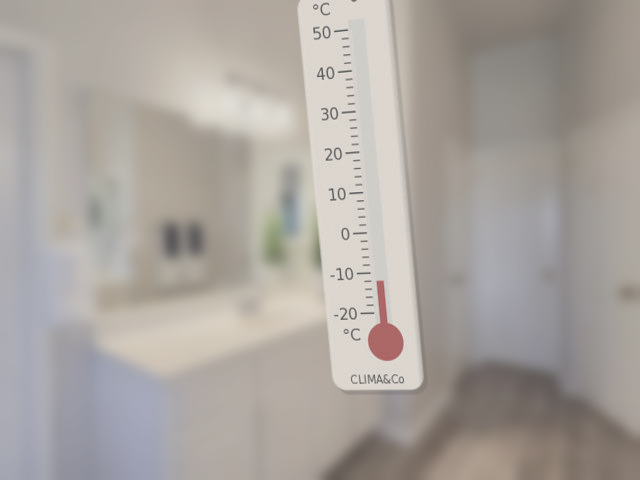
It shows -12 °C
